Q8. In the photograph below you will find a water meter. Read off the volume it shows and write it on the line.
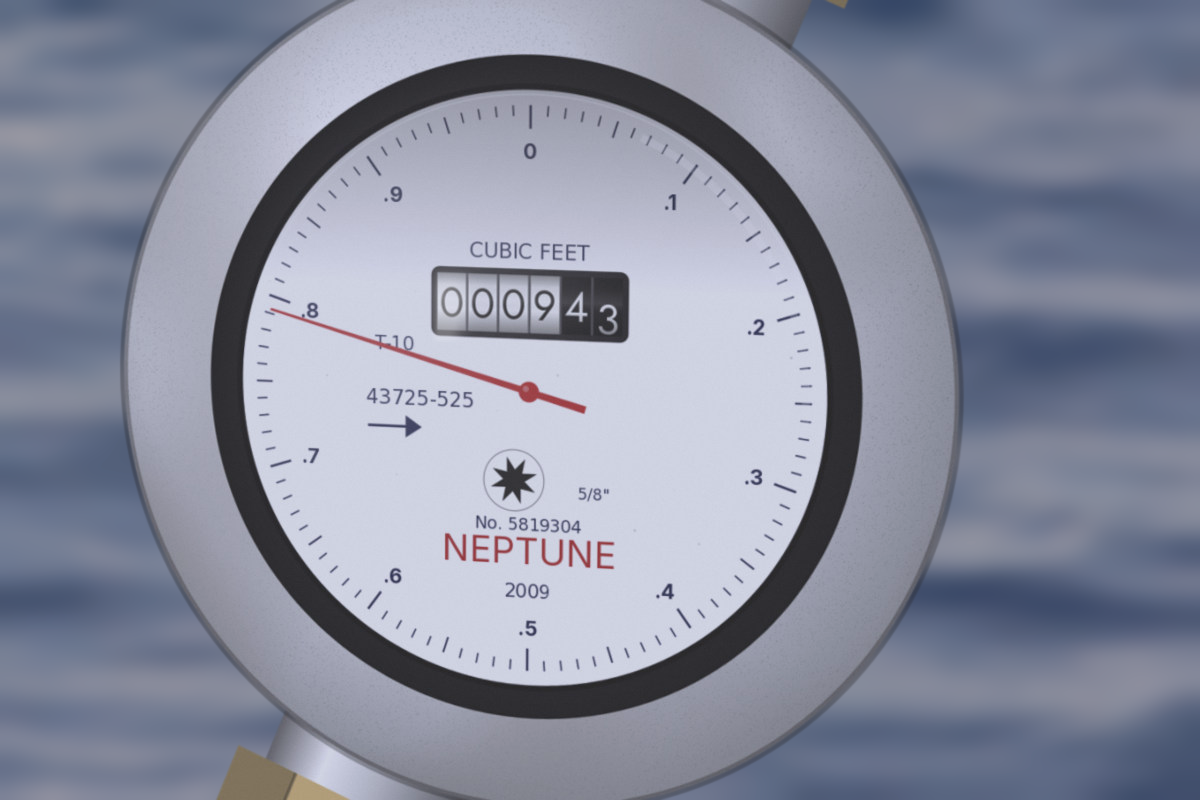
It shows 942.79 ft³
